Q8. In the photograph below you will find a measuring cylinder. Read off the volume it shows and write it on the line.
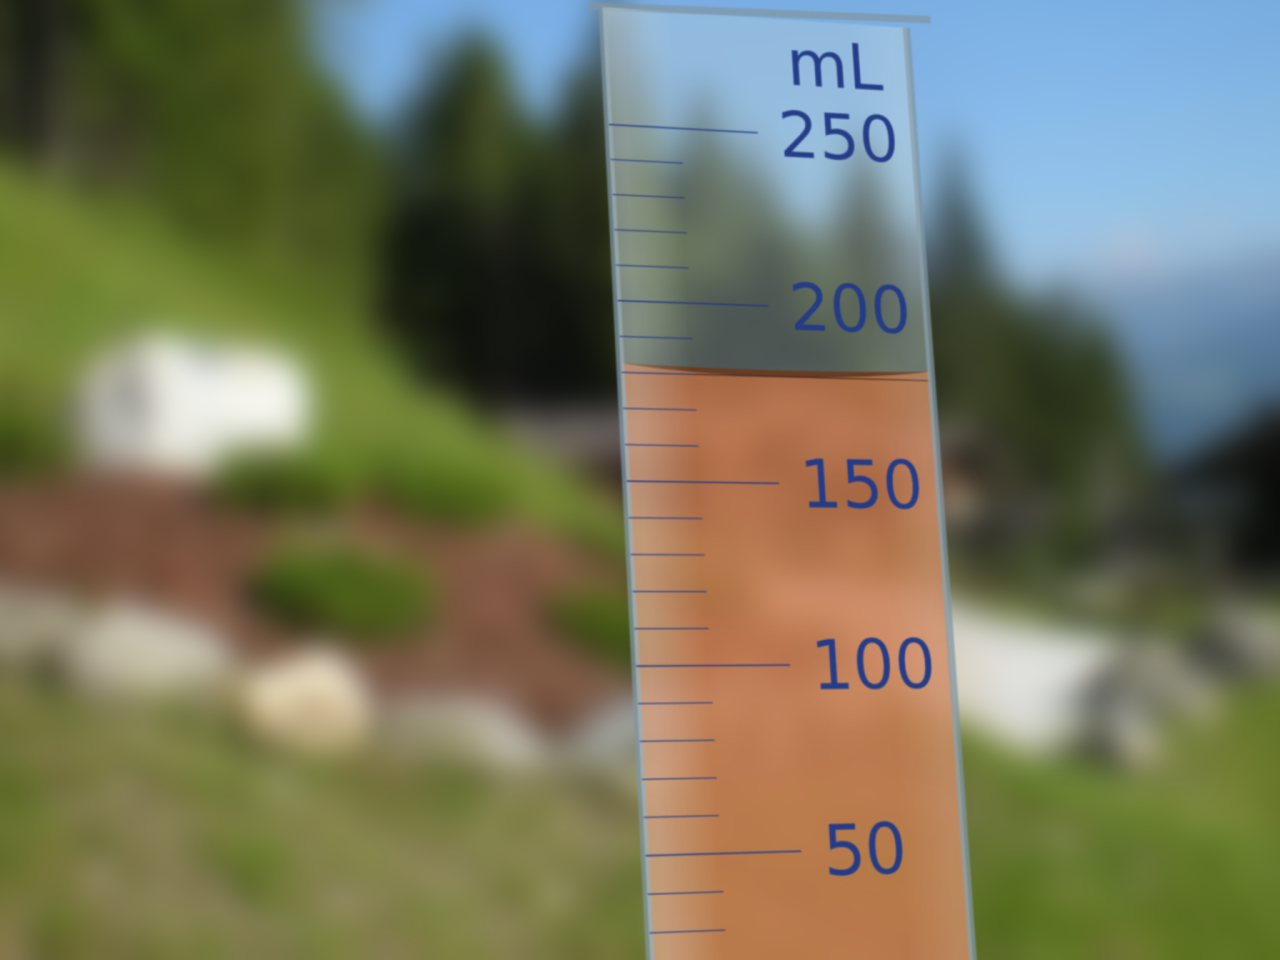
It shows 180 mL
